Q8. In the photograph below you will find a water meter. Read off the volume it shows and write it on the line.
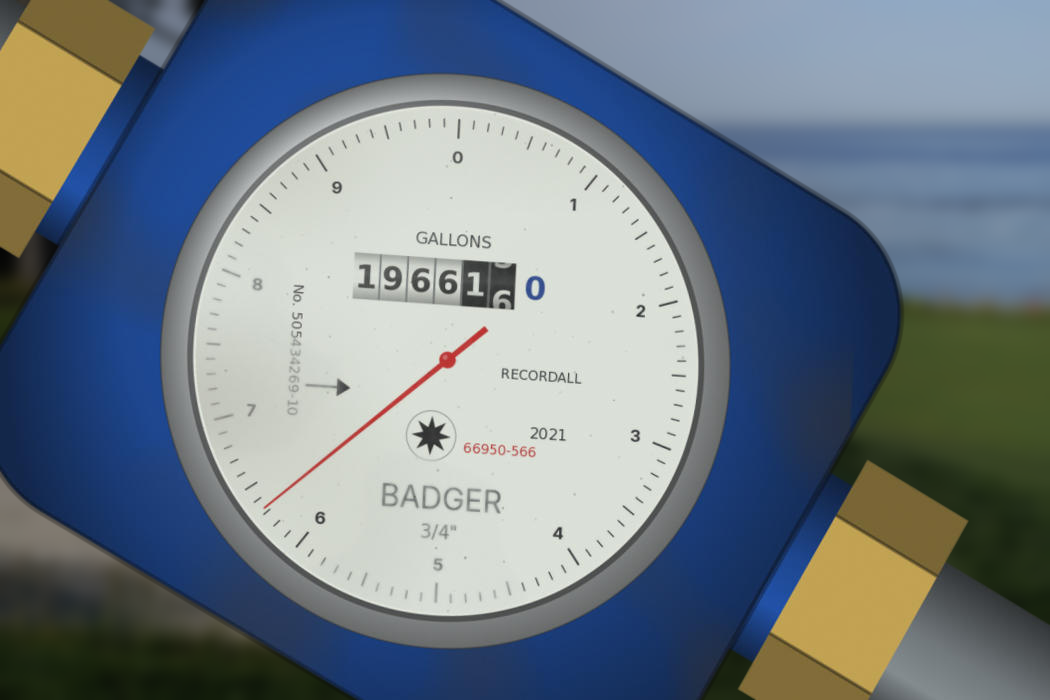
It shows 1966156.3 gal
